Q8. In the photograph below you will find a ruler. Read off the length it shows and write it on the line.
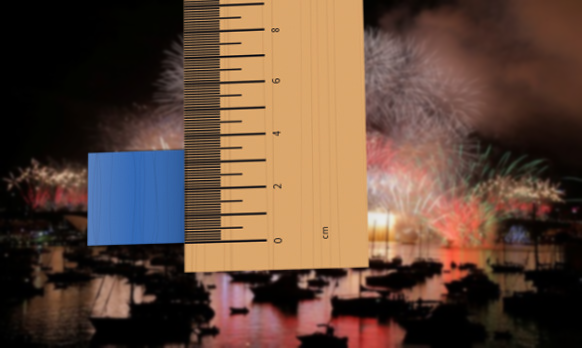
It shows 3.5 cm
